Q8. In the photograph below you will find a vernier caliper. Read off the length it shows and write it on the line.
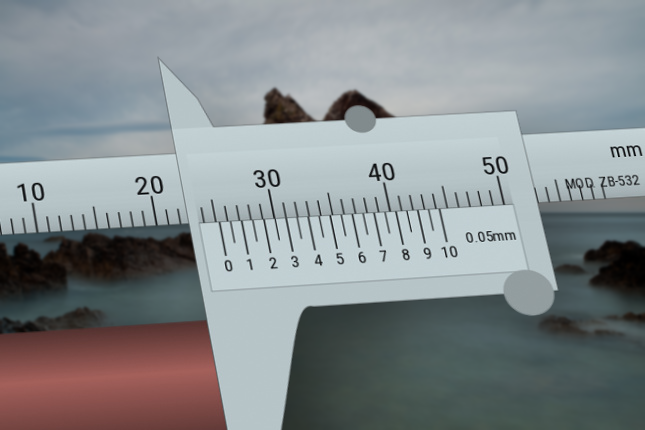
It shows 25.3 mm
